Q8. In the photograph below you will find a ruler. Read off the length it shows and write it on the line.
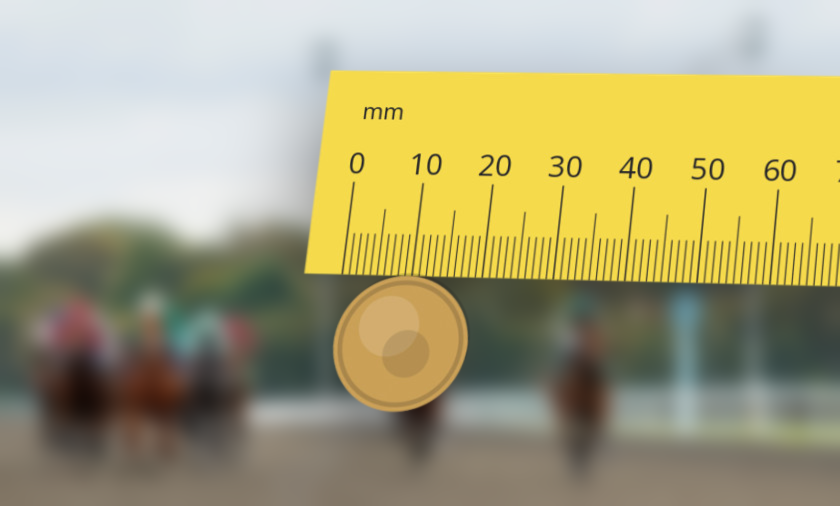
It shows 19 mm
